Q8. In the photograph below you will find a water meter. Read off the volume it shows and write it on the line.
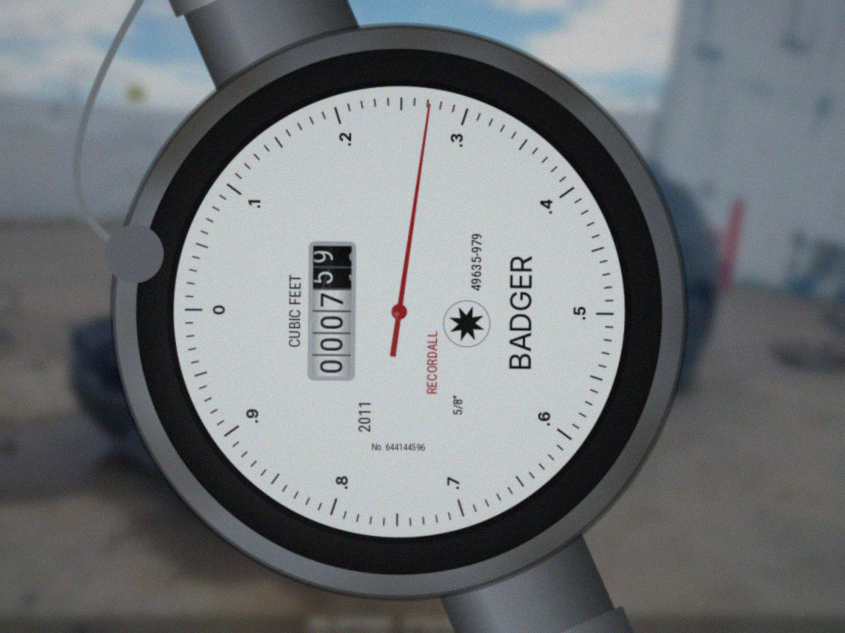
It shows 759.27 ft³
